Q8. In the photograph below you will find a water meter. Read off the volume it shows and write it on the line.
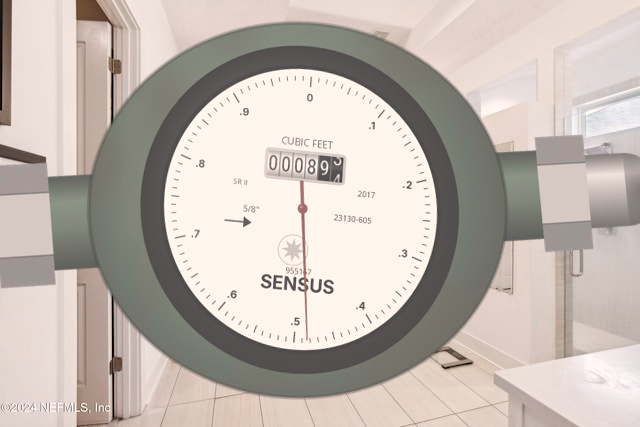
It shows 893.48 ft³
